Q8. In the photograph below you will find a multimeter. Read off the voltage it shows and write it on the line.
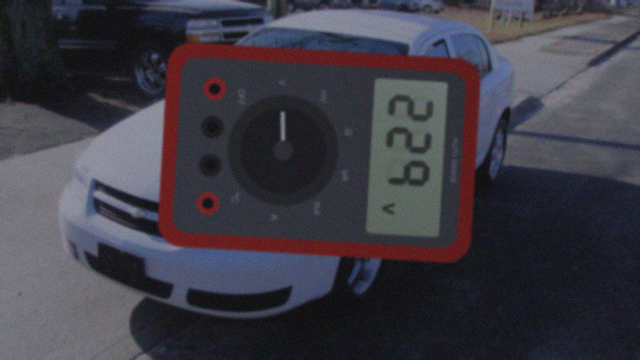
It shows 229 V
